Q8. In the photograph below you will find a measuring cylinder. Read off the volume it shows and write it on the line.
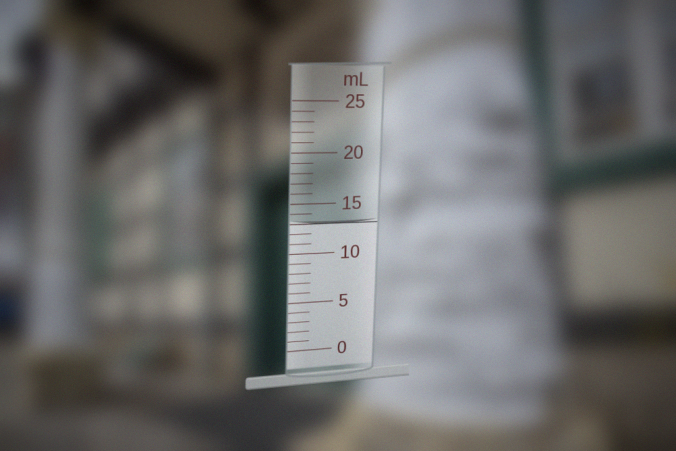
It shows 13 mL
